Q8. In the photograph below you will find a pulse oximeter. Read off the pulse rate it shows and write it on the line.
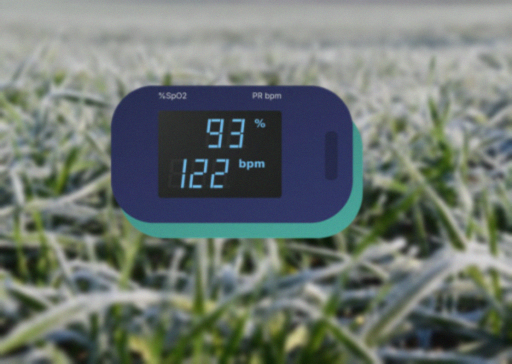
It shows 122 bpm
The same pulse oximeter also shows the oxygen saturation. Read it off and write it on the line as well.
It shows 93 %
